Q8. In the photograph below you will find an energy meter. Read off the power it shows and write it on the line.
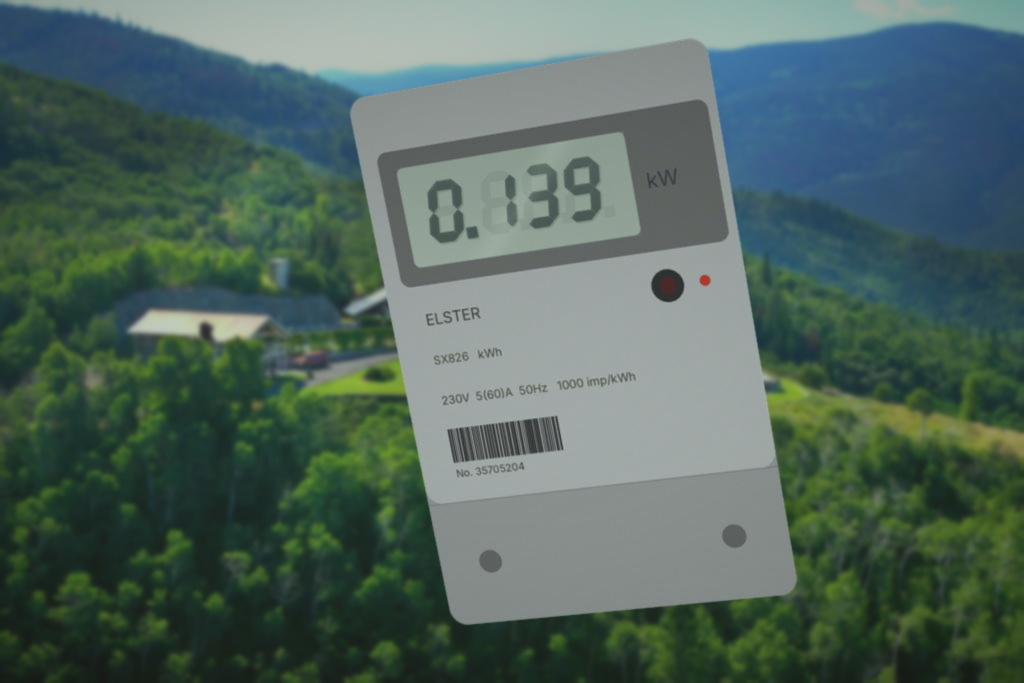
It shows 0.139 kW
